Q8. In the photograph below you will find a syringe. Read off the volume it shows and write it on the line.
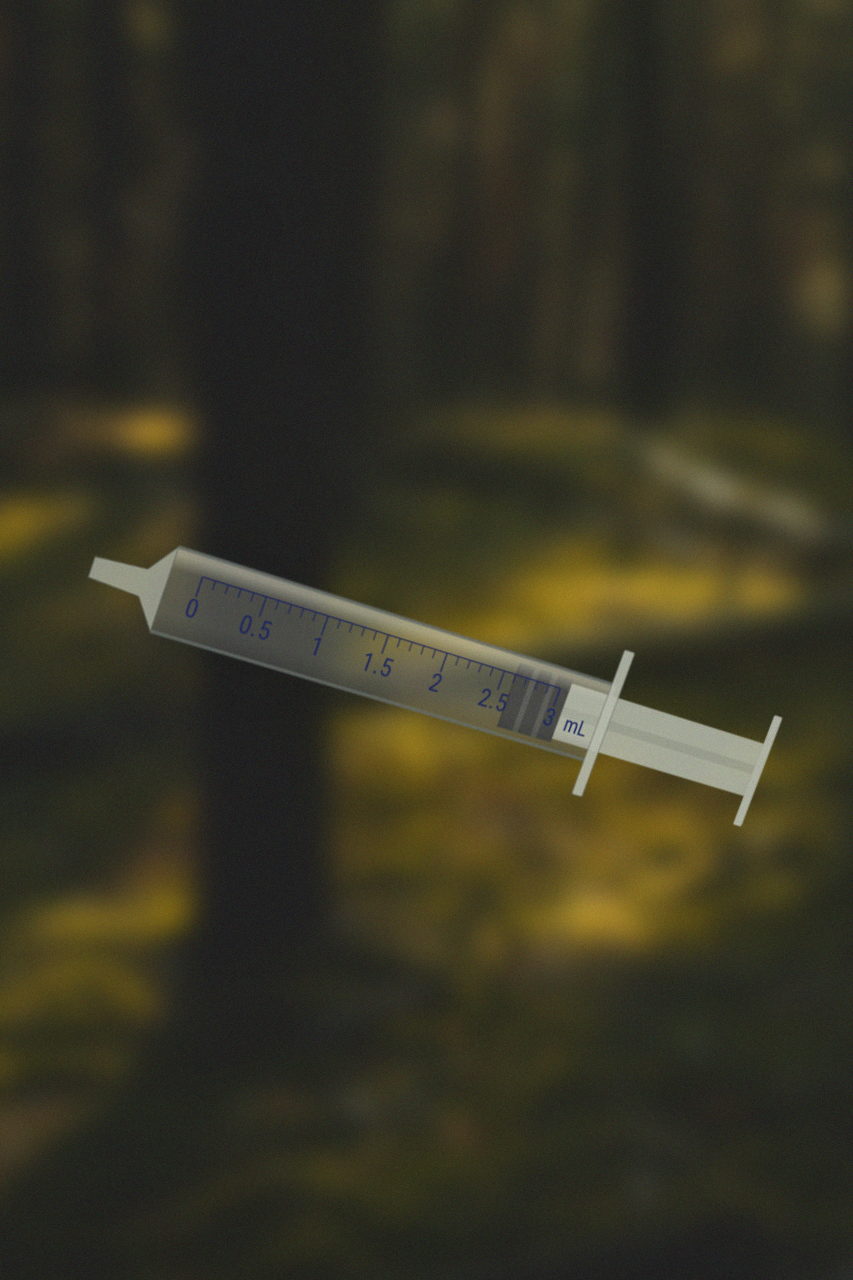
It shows 2.6 mL
